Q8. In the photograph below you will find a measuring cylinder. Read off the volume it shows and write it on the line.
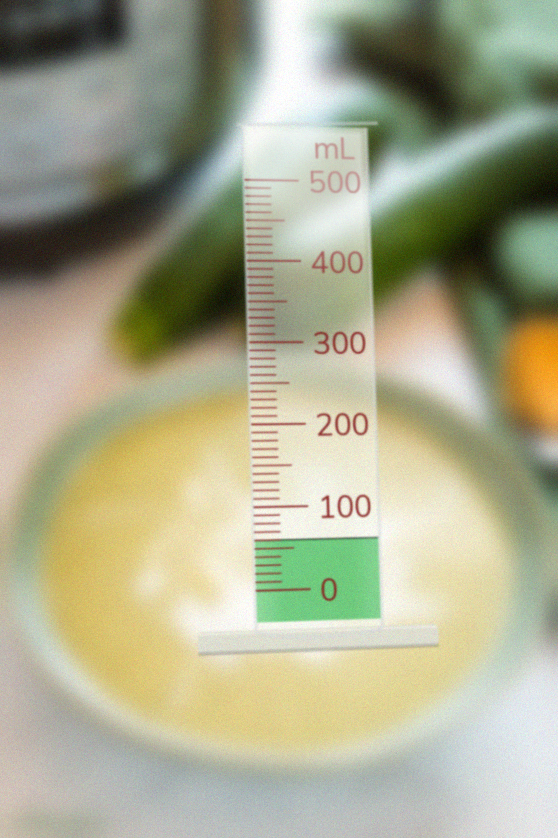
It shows 60 mL
